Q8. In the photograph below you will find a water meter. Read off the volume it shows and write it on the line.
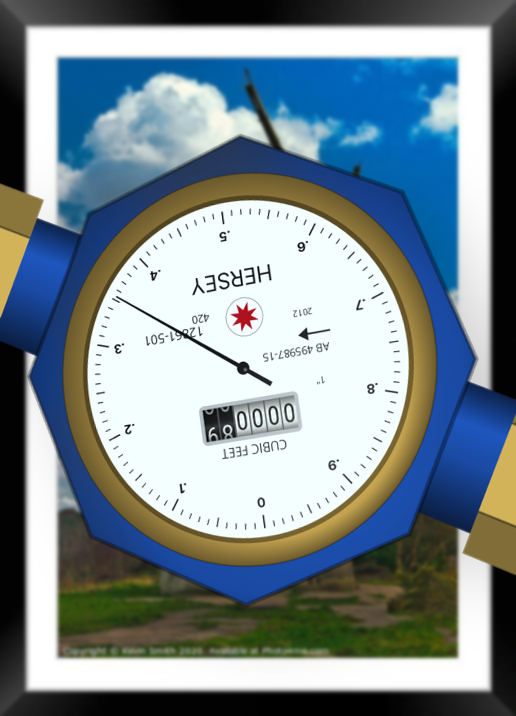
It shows 89.35 ft³
